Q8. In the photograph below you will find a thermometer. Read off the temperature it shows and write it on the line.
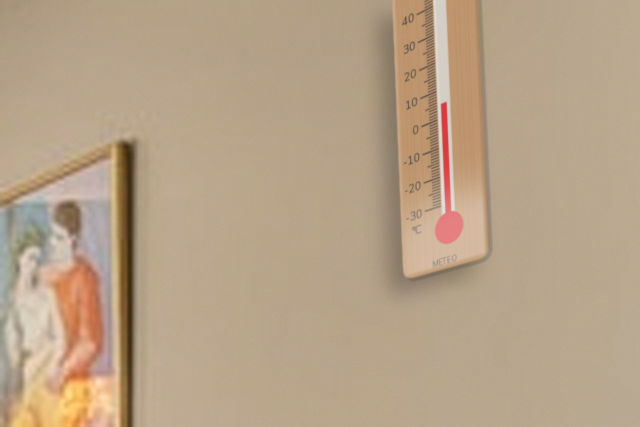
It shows 5 °C
